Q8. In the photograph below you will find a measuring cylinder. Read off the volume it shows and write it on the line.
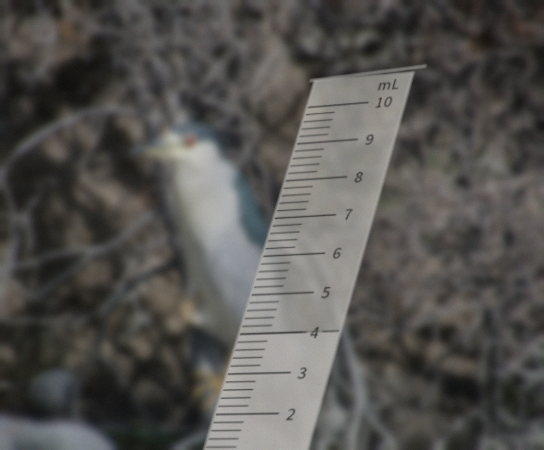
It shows 4 mL
